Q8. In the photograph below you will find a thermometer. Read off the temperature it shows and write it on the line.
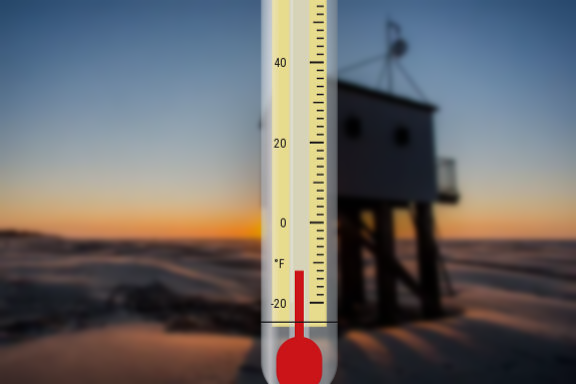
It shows -12 °F
